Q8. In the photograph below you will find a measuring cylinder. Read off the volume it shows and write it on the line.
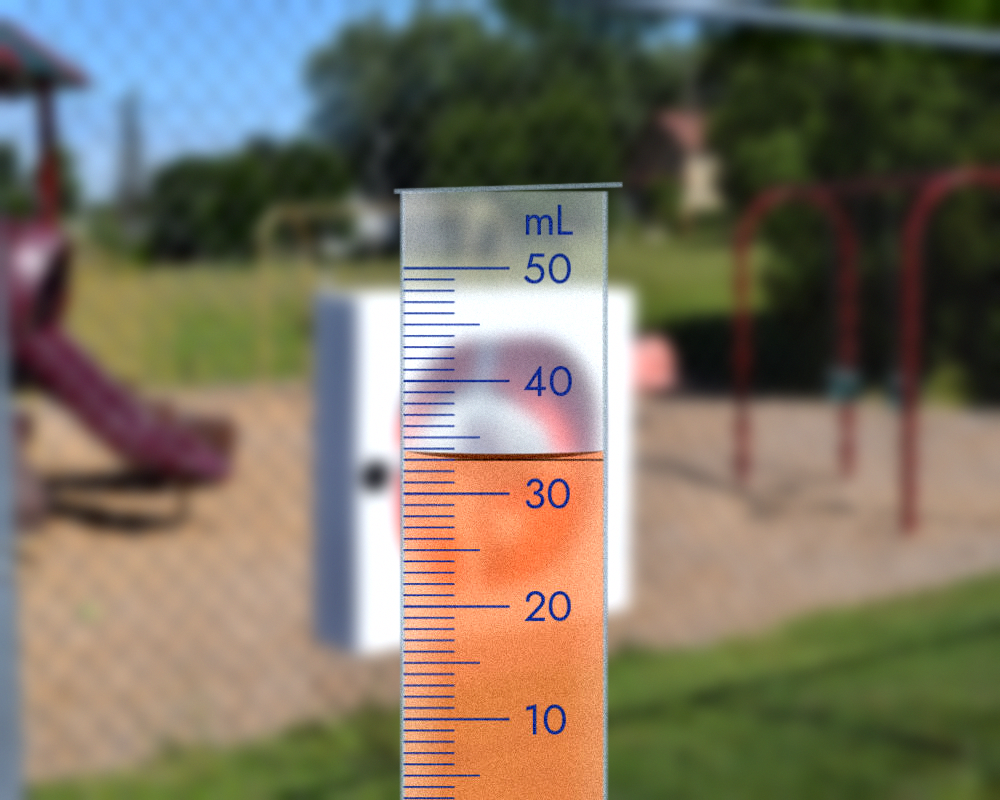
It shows 33 mL
